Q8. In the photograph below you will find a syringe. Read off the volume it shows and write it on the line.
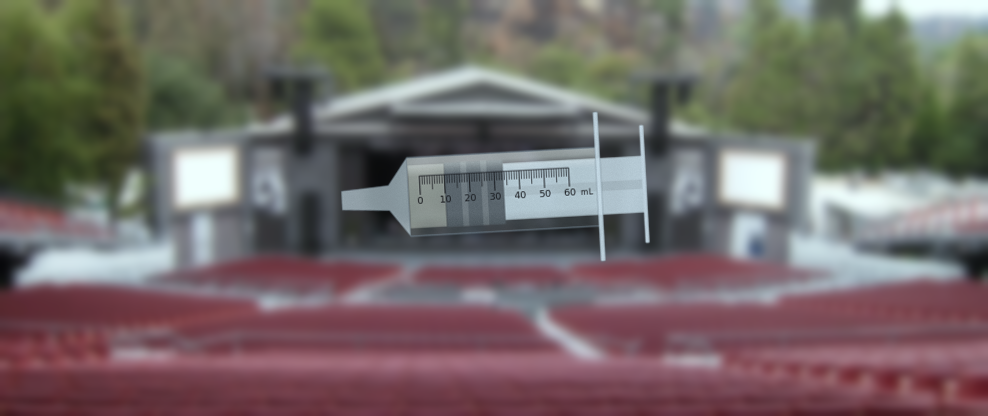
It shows 10 mL
